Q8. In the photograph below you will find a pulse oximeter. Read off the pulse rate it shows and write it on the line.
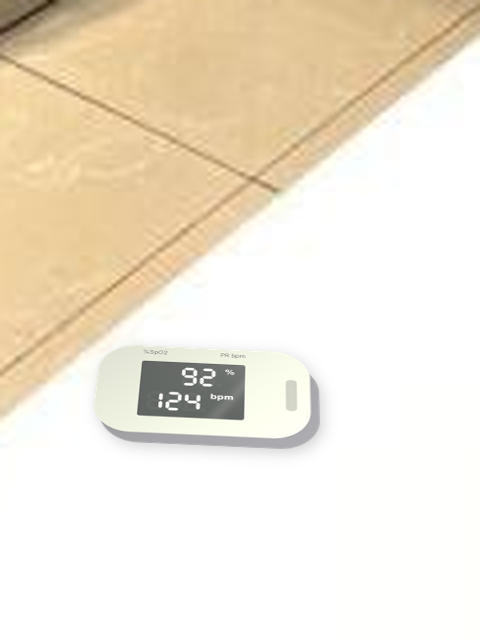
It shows 124 bpm
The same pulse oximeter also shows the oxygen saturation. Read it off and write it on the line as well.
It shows 92 %
